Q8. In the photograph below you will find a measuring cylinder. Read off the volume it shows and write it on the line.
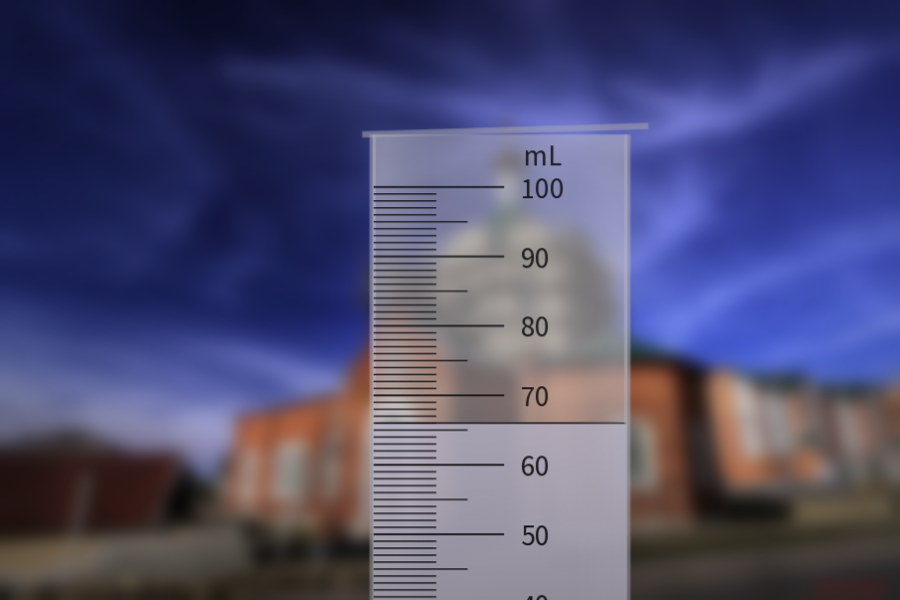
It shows 66 mL
